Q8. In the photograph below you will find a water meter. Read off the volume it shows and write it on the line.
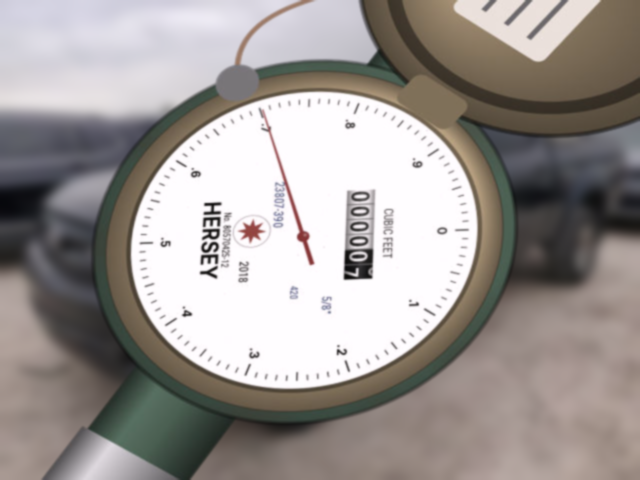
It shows 6.70 ft³
